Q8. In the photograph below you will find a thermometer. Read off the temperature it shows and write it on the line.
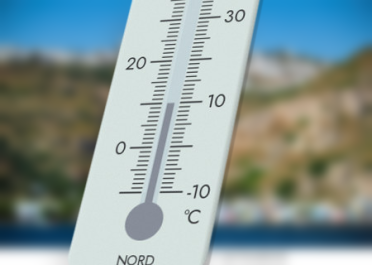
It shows 10 °C
